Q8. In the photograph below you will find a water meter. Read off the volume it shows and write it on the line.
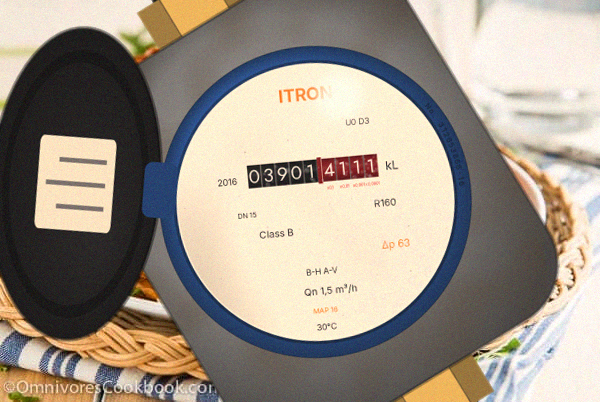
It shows 3901.4111 kL
